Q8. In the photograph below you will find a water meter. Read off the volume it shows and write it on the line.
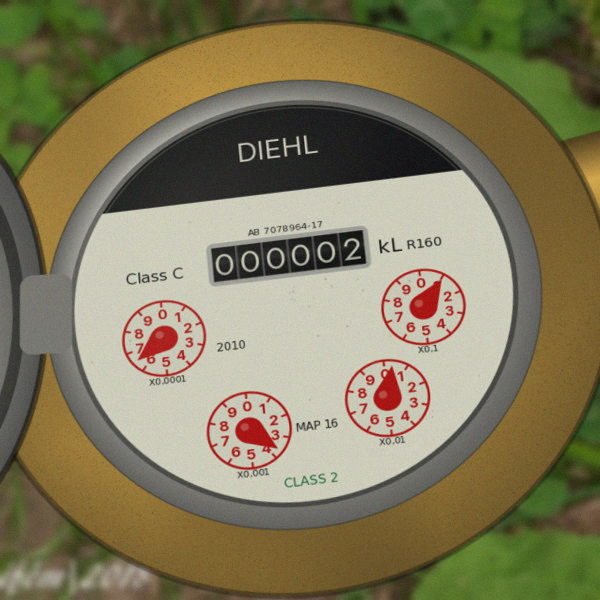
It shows 2.1036 kL
